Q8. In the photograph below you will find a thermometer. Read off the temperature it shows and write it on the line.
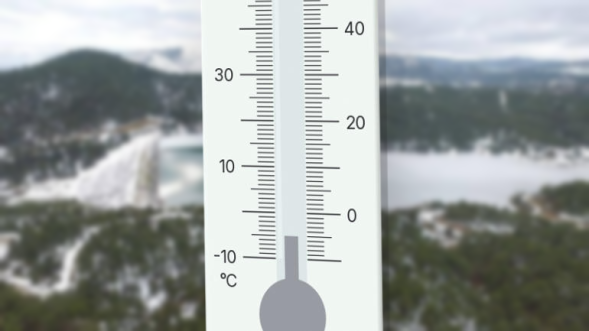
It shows -5 °C
